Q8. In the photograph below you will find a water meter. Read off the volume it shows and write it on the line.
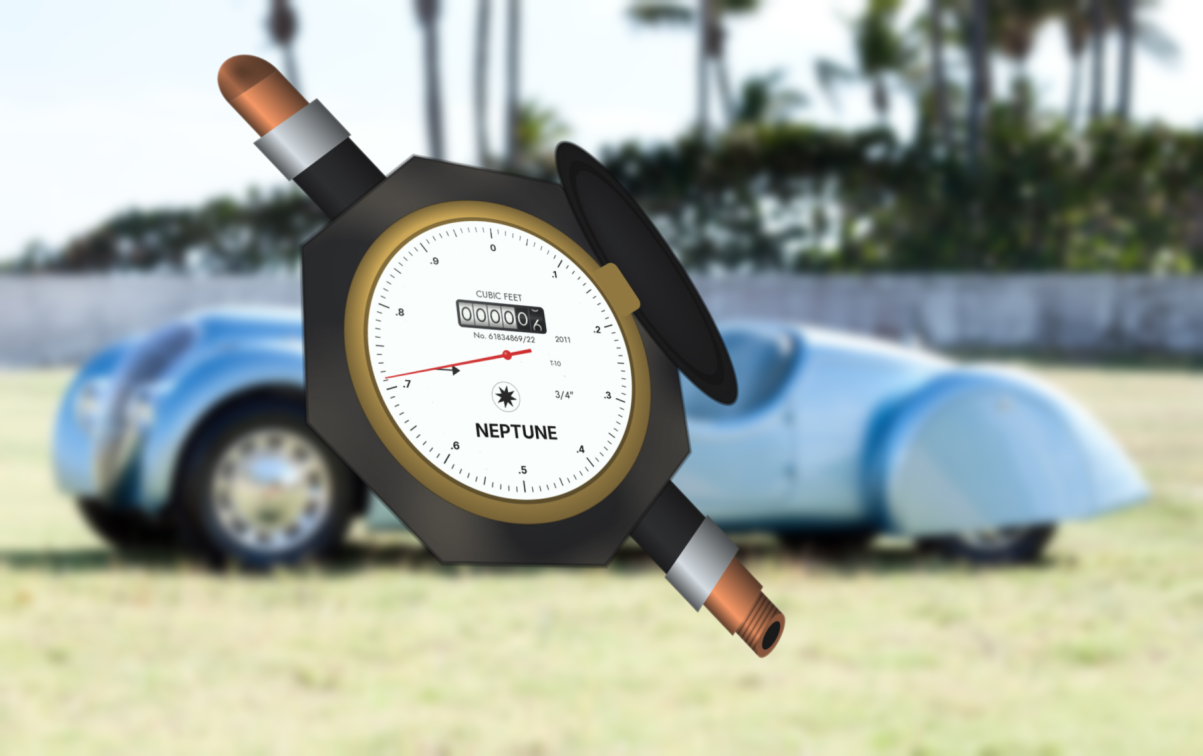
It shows 5.71 ft³
